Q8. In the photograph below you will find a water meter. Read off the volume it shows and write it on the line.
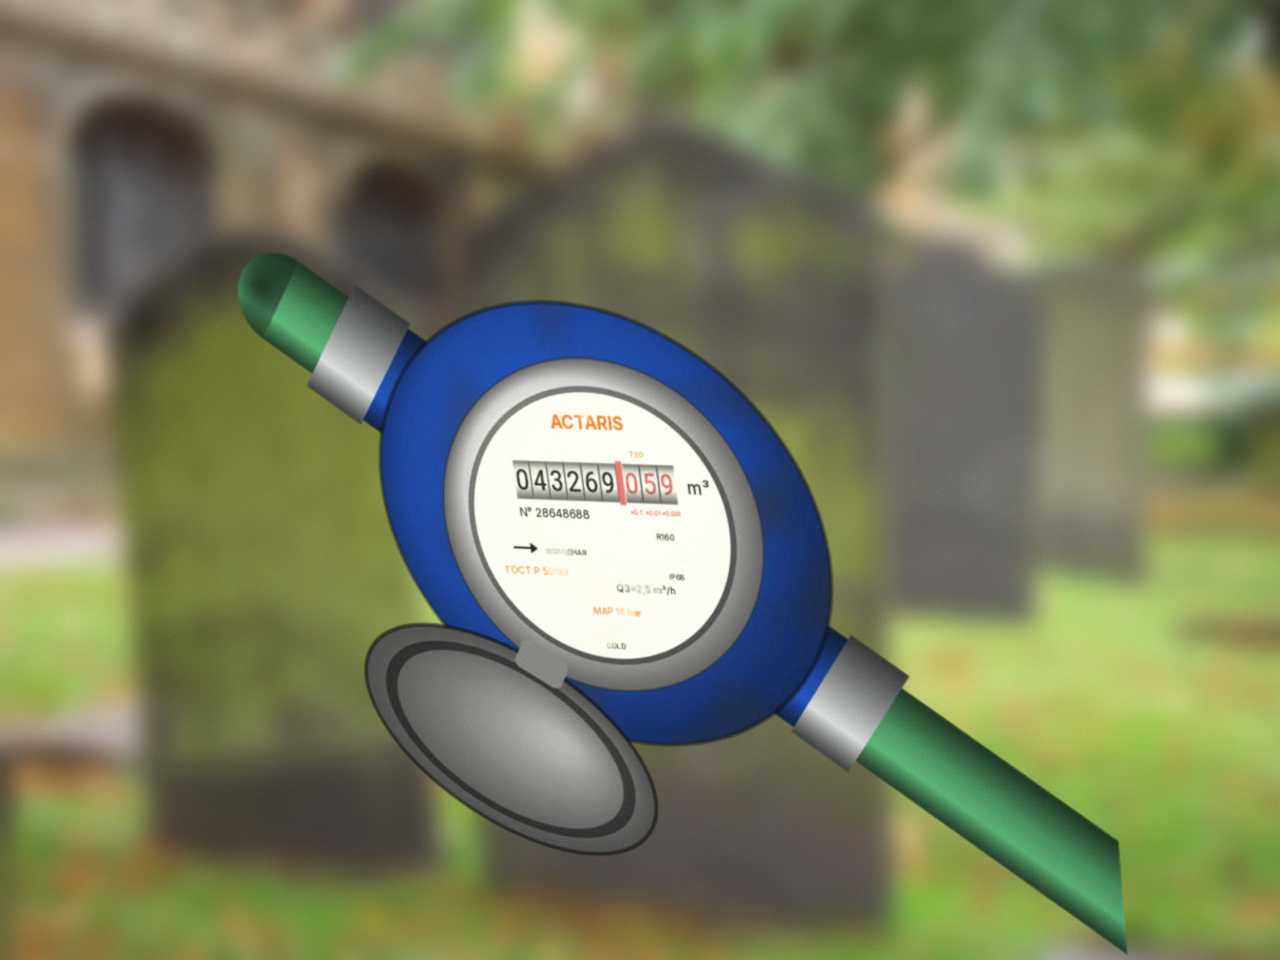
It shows 43269.059 m³
